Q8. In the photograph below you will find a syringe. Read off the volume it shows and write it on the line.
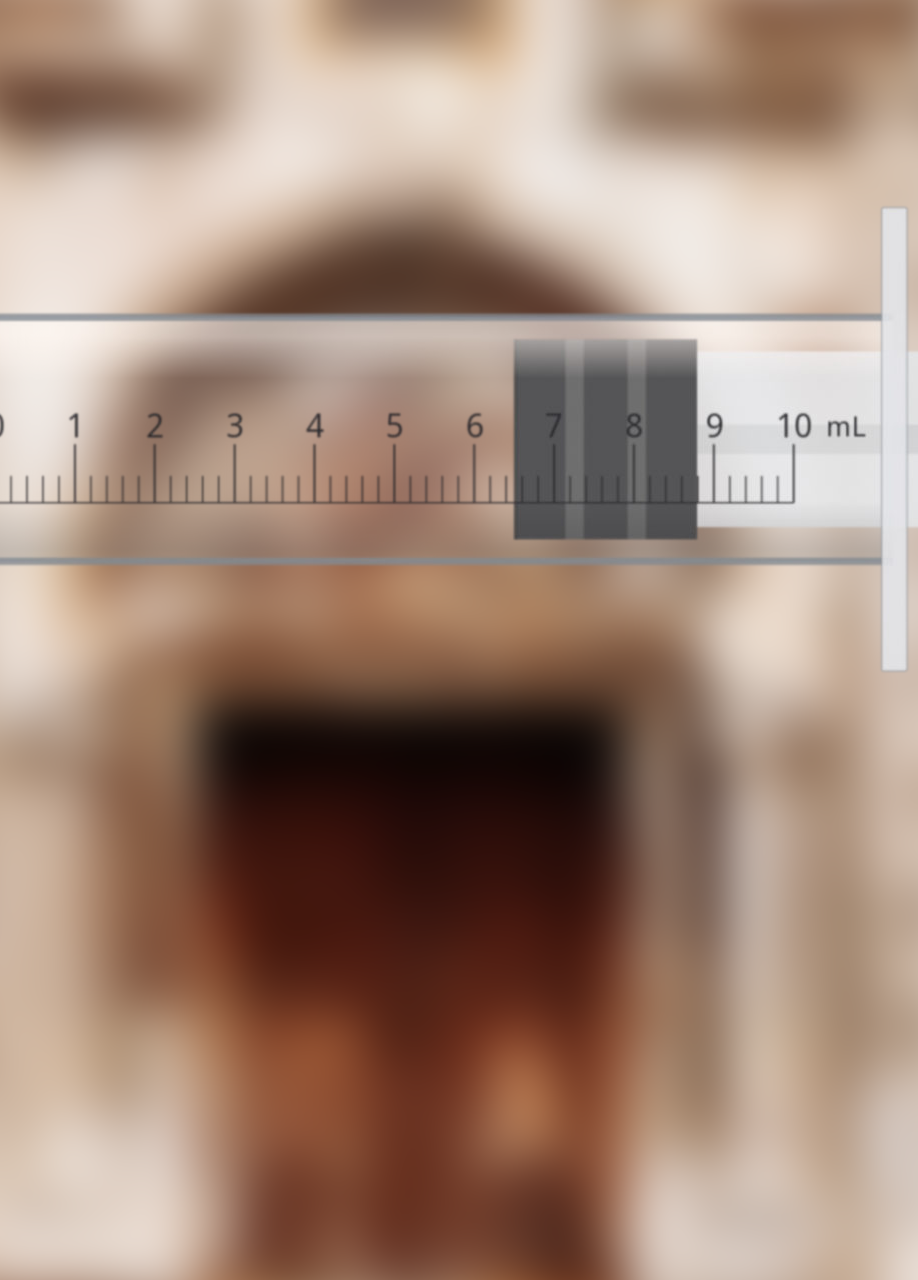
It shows 6.5 mL
